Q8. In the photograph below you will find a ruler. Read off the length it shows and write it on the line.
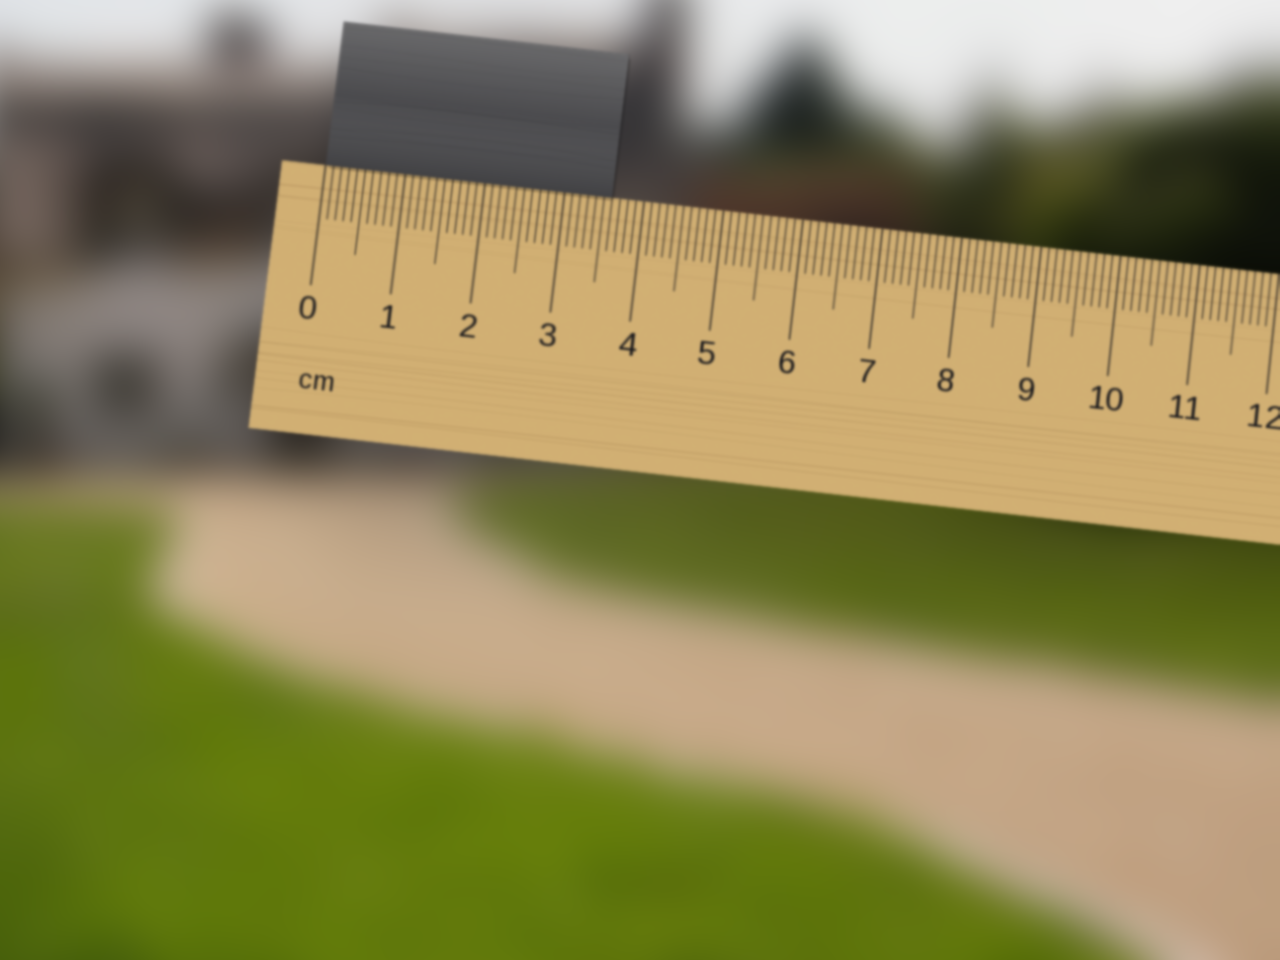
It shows 3.6 cm
